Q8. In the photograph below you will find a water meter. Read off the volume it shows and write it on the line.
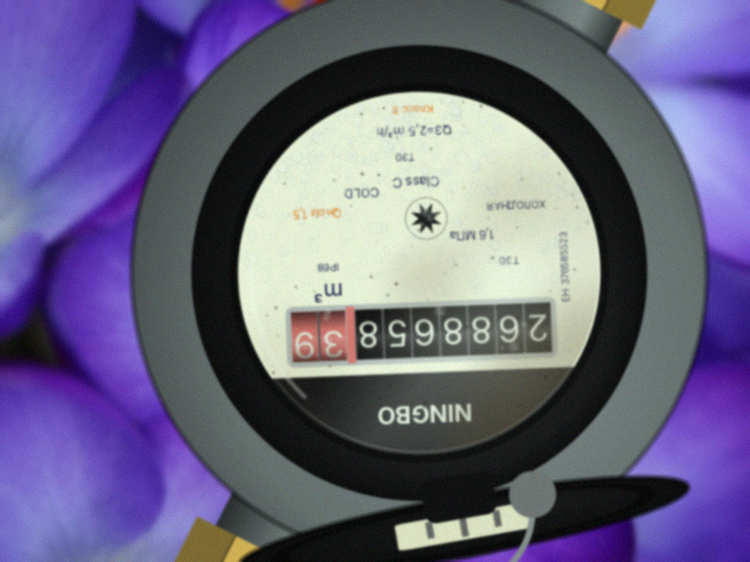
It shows 2688658.39 m³
